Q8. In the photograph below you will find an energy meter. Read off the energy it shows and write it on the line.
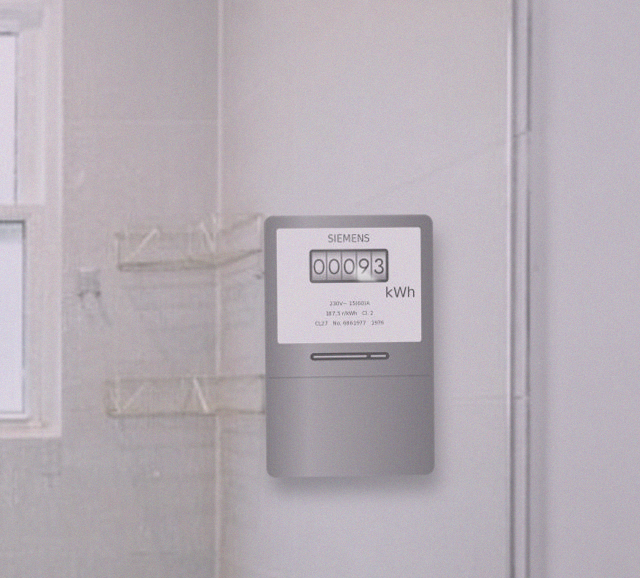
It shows 93 kWh
